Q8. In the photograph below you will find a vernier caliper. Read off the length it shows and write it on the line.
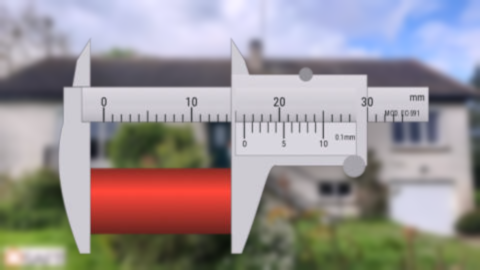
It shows 16.0 mm
